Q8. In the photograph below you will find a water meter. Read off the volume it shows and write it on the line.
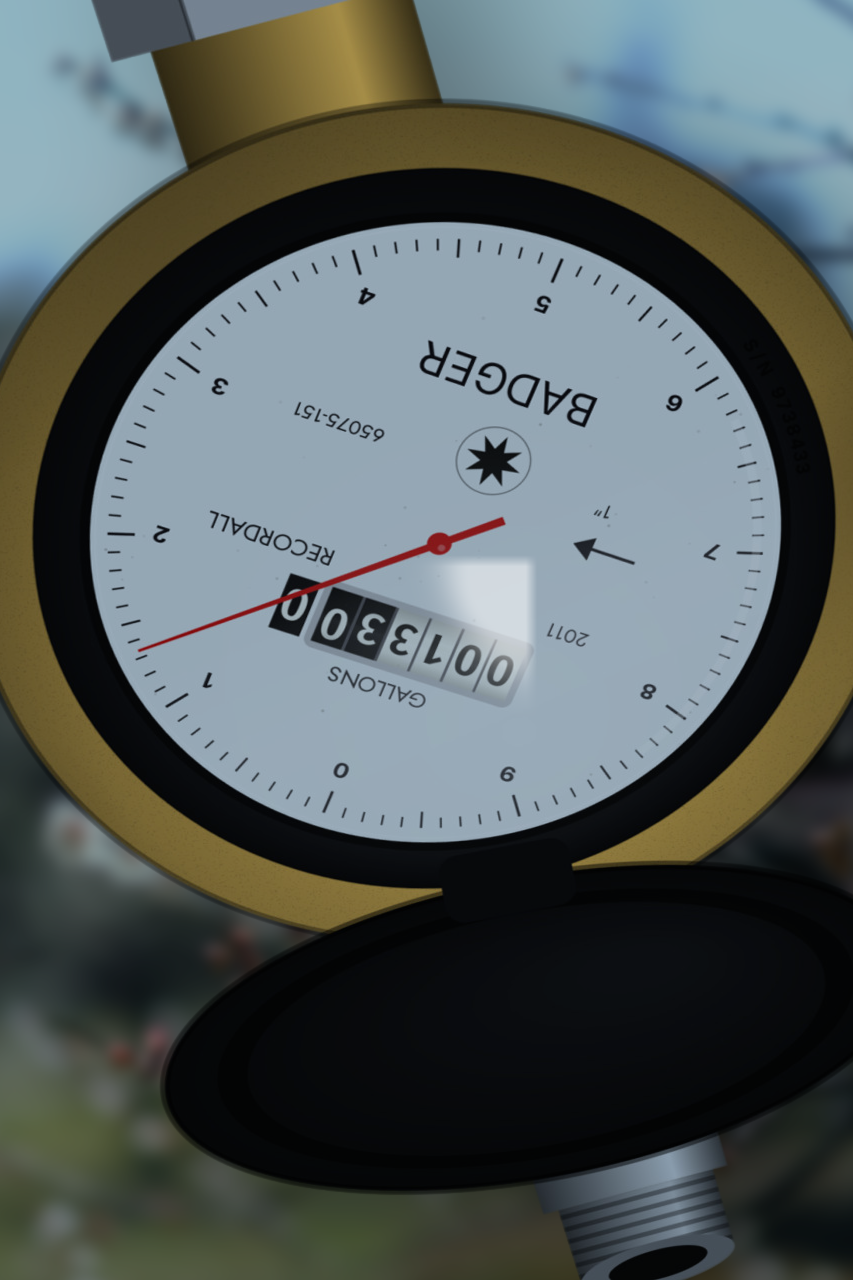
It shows 13301.3 gal
